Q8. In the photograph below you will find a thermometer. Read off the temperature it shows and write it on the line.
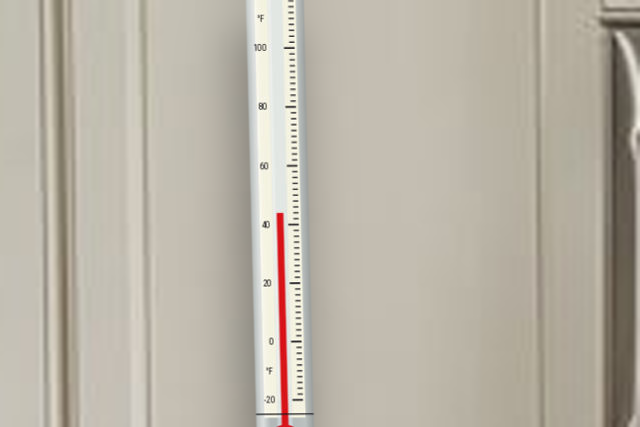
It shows 44 °F
